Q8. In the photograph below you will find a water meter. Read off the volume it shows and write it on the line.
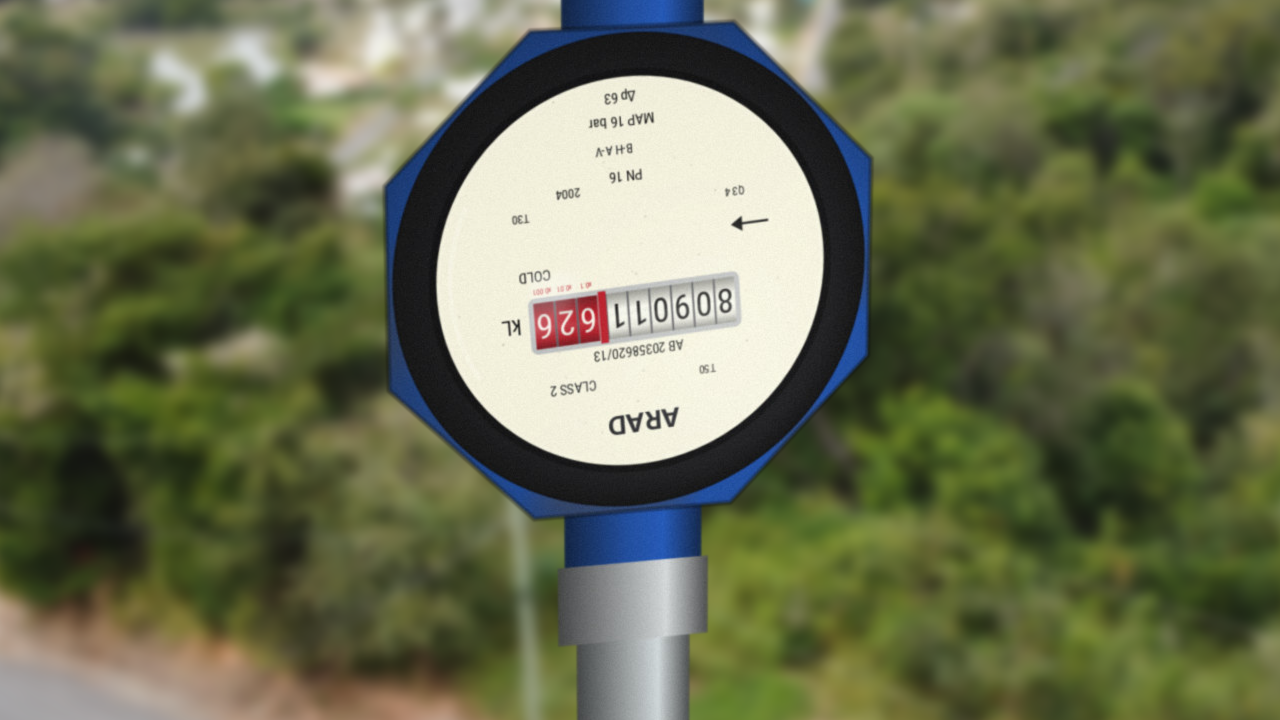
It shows 809011.626 kL
